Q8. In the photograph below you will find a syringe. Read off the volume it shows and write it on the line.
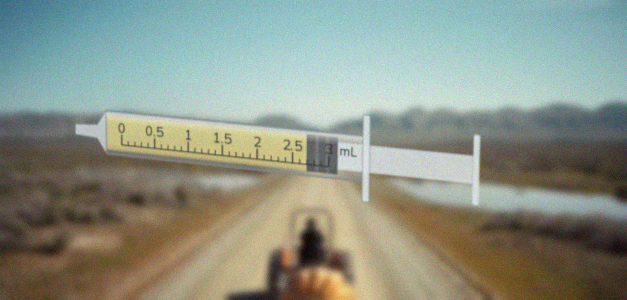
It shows 2.7 mL
